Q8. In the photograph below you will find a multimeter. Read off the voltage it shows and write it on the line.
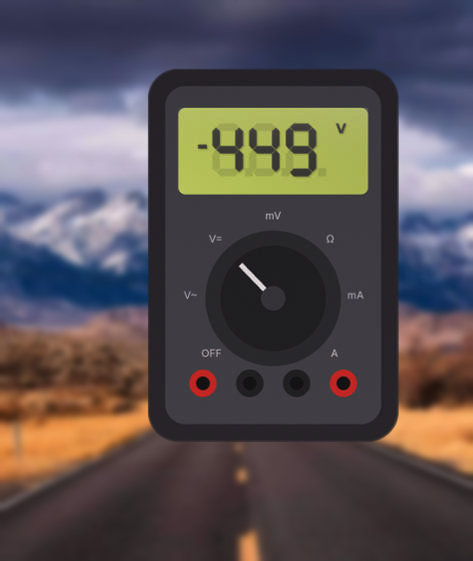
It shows -449 V
